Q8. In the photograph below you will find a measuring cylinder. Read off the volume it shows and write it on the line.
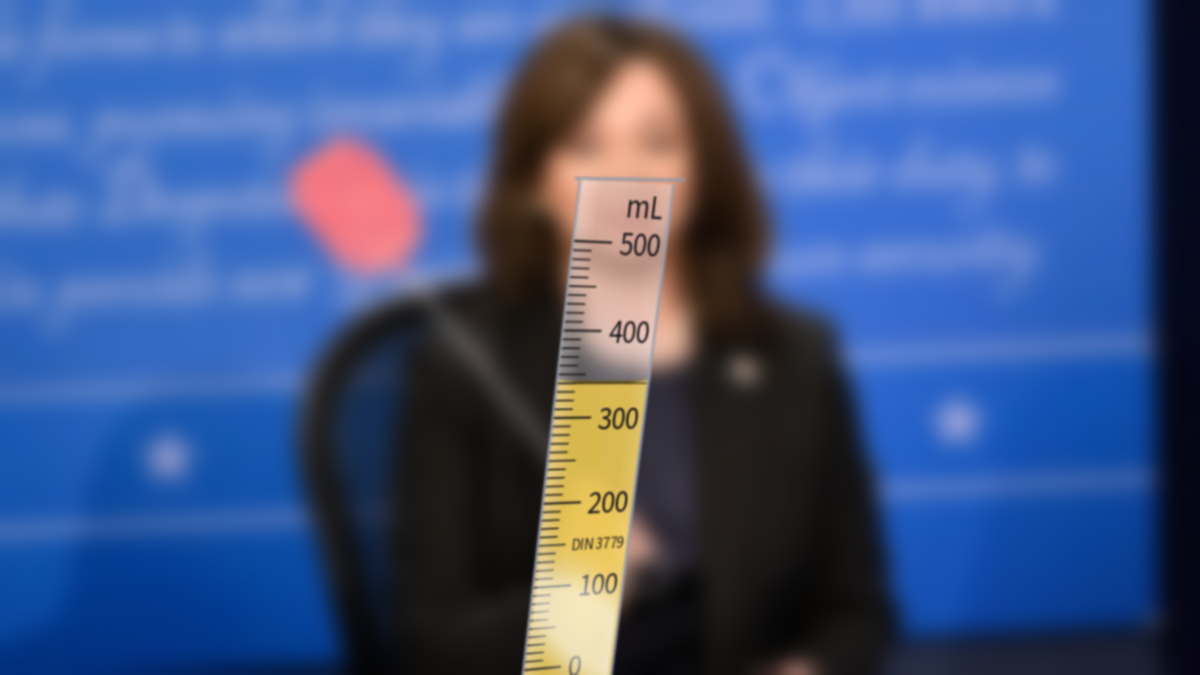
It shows 340 mL
